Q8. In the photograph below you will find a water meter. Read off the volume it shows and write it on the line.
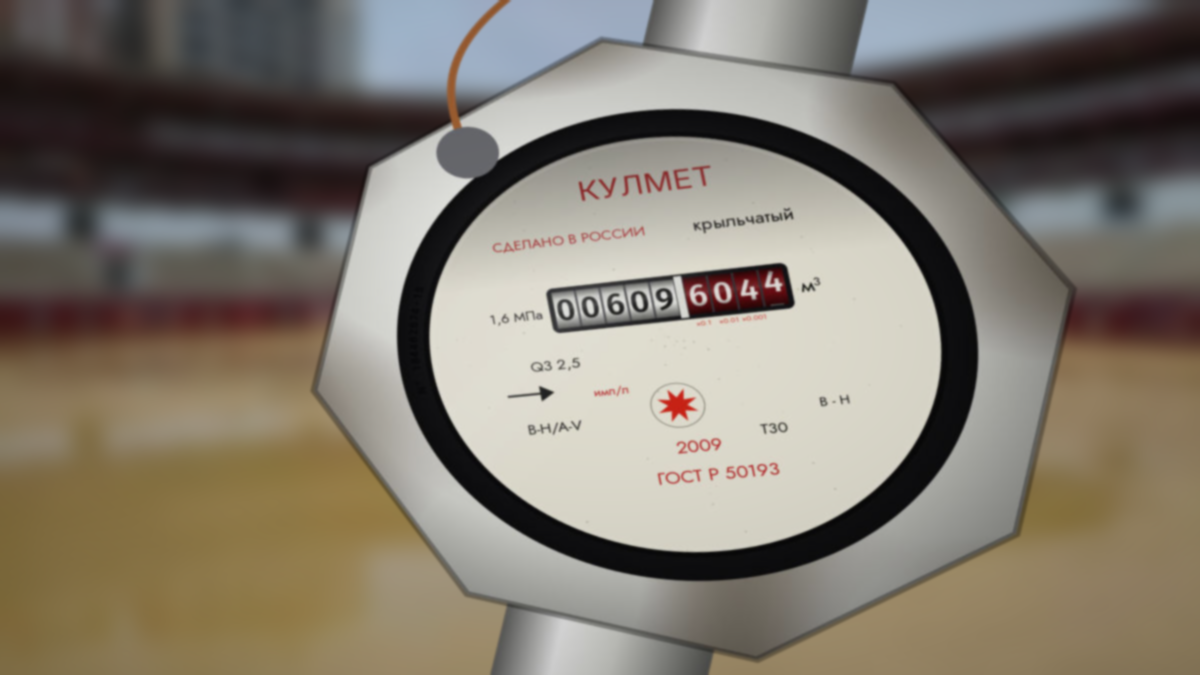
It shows 609.6044 m³
